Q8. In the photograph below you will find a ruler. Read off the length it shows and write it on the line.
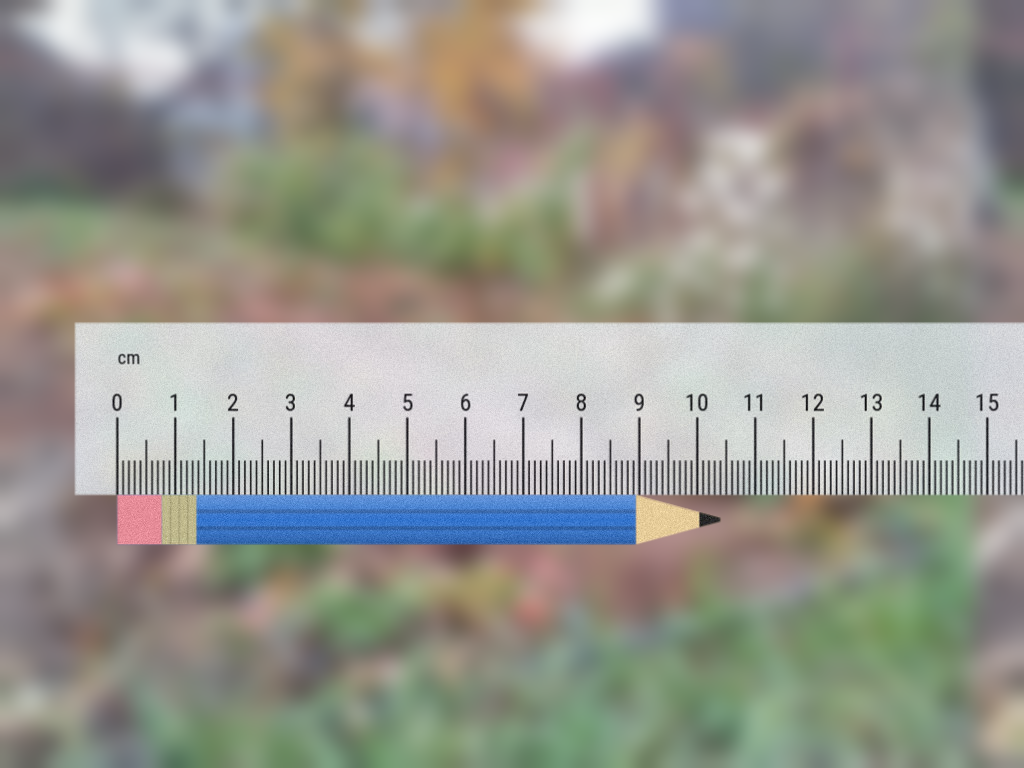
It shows 10.4 cm
